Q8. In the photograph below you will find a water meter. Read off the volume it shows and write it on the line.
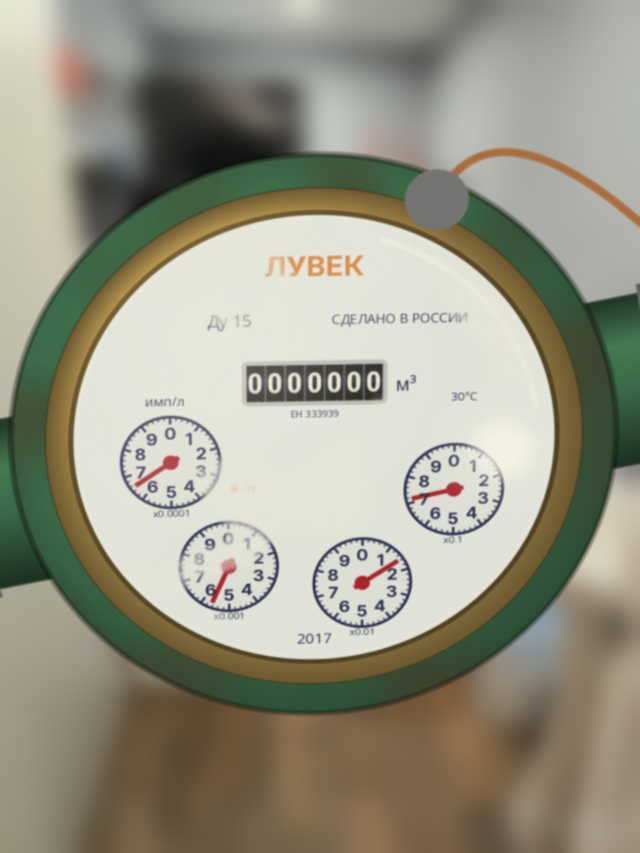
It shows 0.7156 m³
